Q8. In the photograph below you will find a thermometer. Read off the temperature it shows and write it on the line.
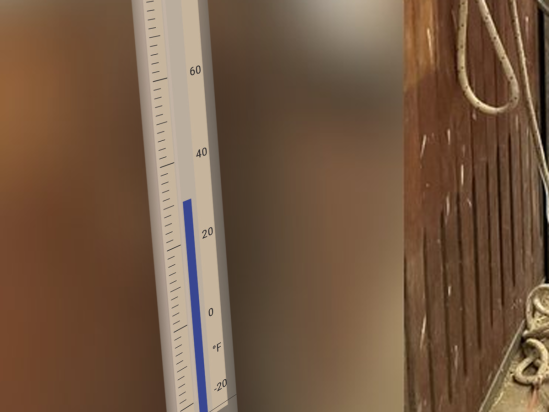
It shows 30 °F
